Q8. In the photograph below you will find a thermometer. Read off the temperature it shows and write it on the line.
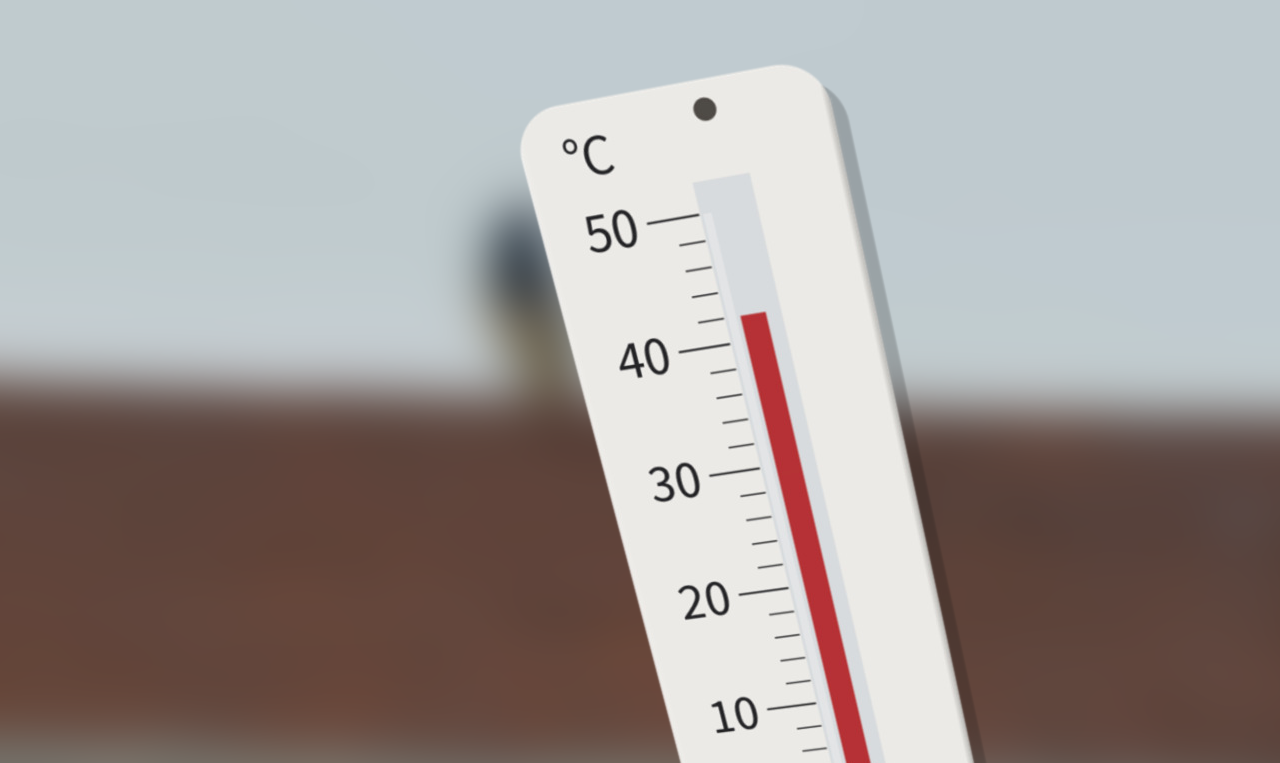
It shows 42 °C
